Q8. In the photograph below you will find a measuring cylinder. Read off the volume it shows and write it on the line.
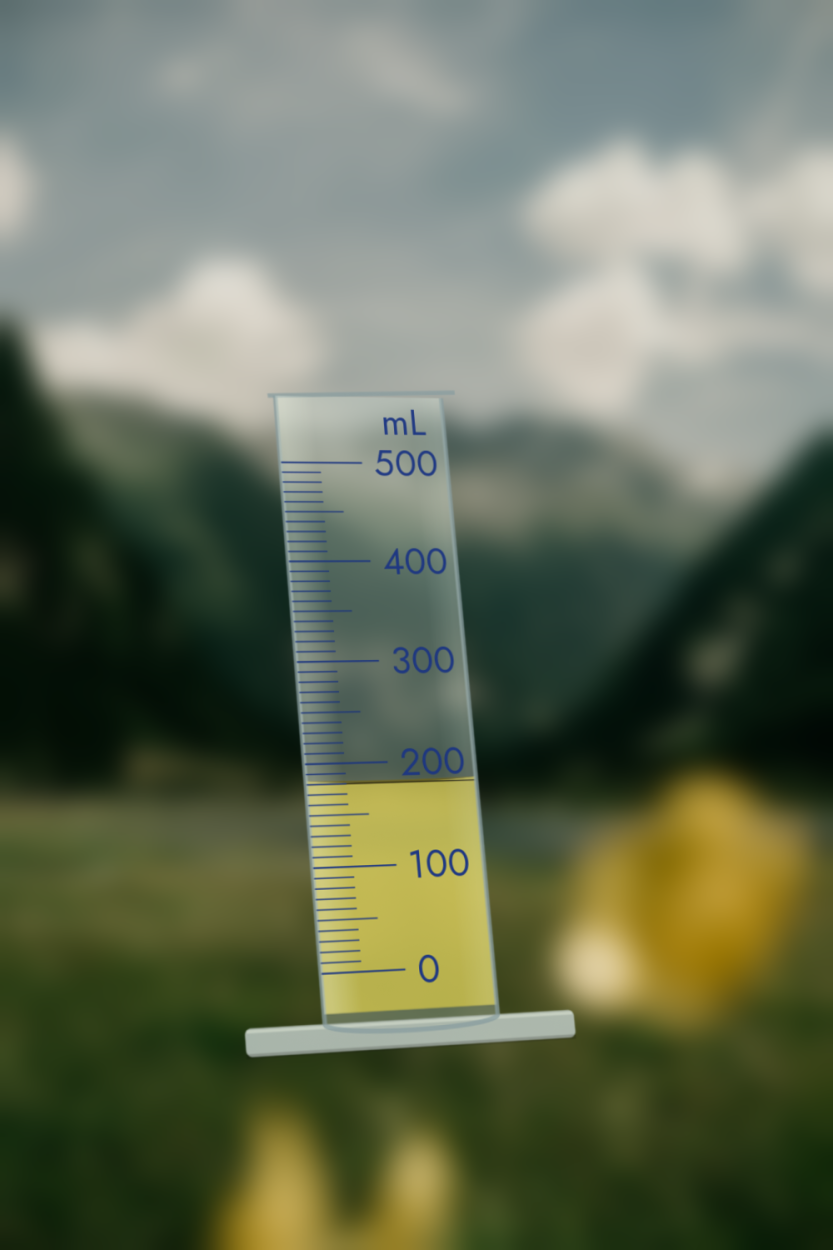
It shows 180 mL
